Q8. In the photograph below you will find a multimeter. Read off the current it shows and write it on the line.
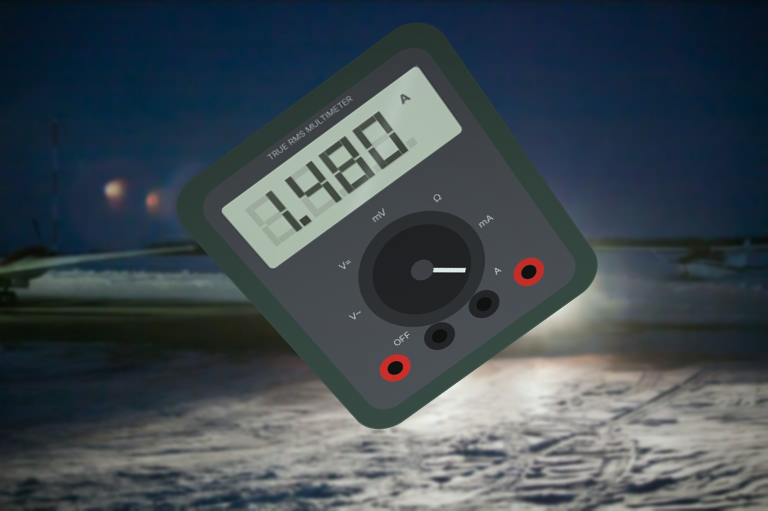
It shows 1.480 A
